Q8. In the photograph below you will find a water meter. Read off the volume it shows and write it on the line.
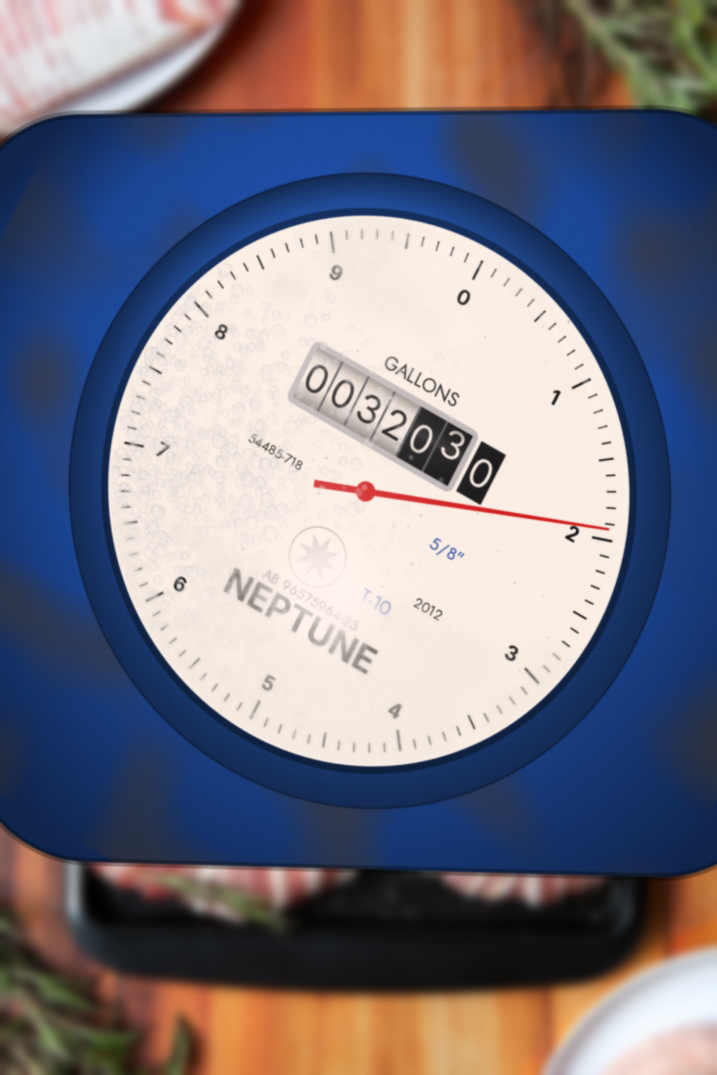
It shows 32031.9 gal
